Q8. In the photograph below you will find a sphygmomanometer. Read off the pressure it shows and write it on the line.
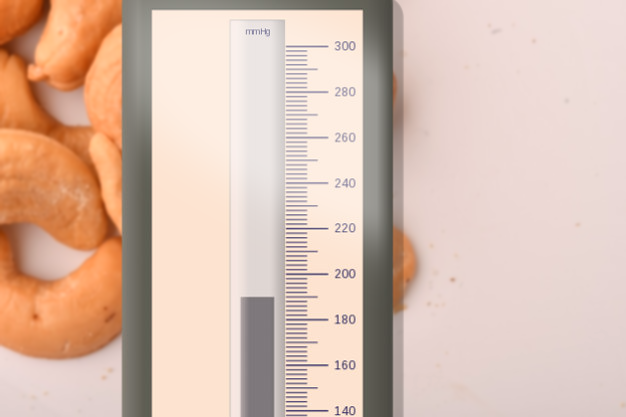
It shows 190 mmHg
